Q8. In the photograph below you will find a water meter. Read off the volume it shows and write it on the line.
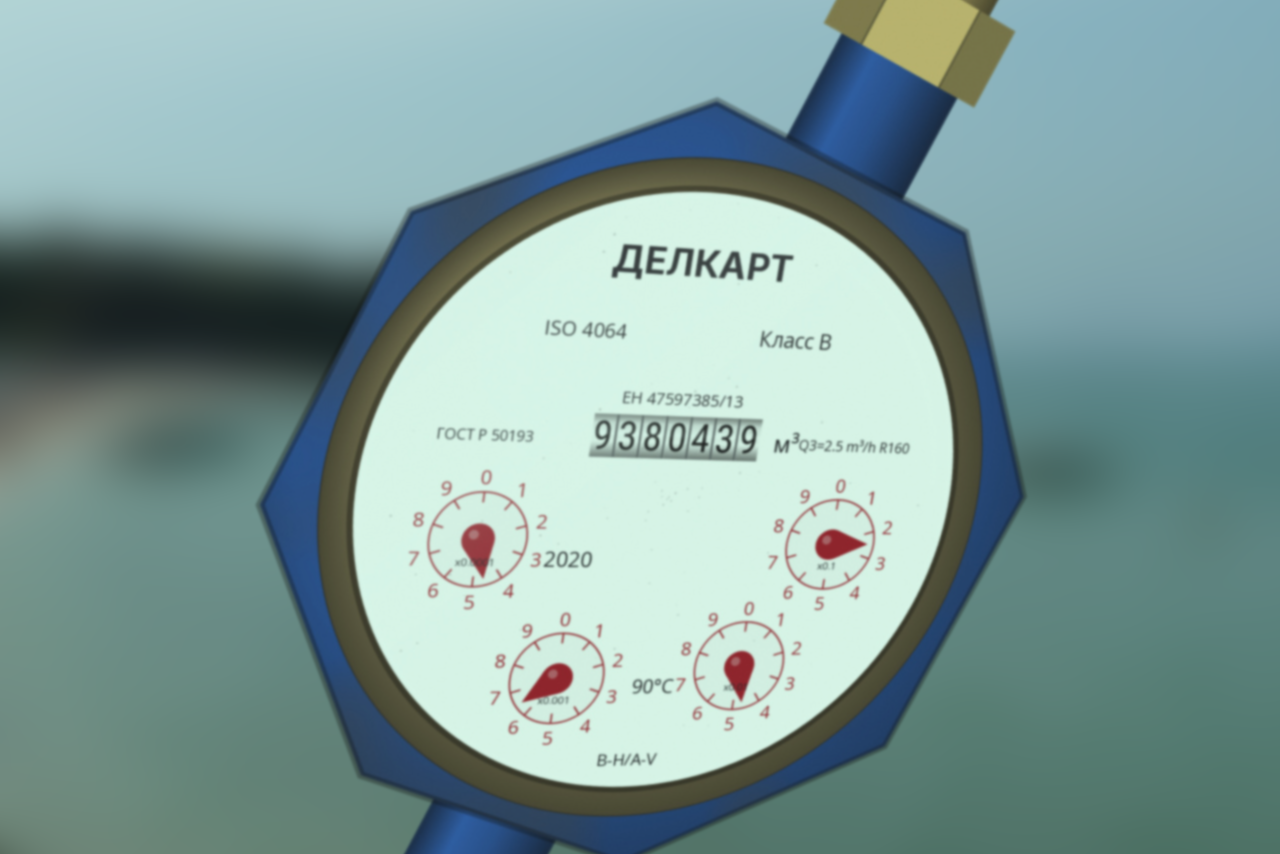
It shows 9380439.2464 m³
